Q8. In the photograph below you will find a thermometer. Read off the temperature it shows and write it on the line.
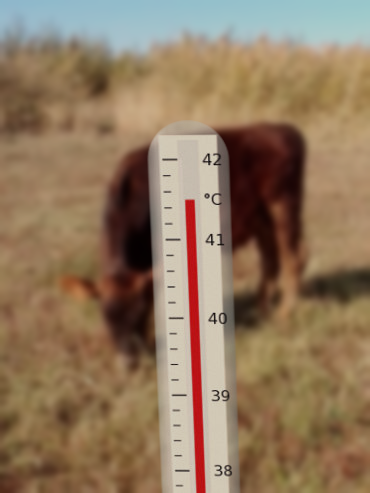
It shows 41.5 °C
